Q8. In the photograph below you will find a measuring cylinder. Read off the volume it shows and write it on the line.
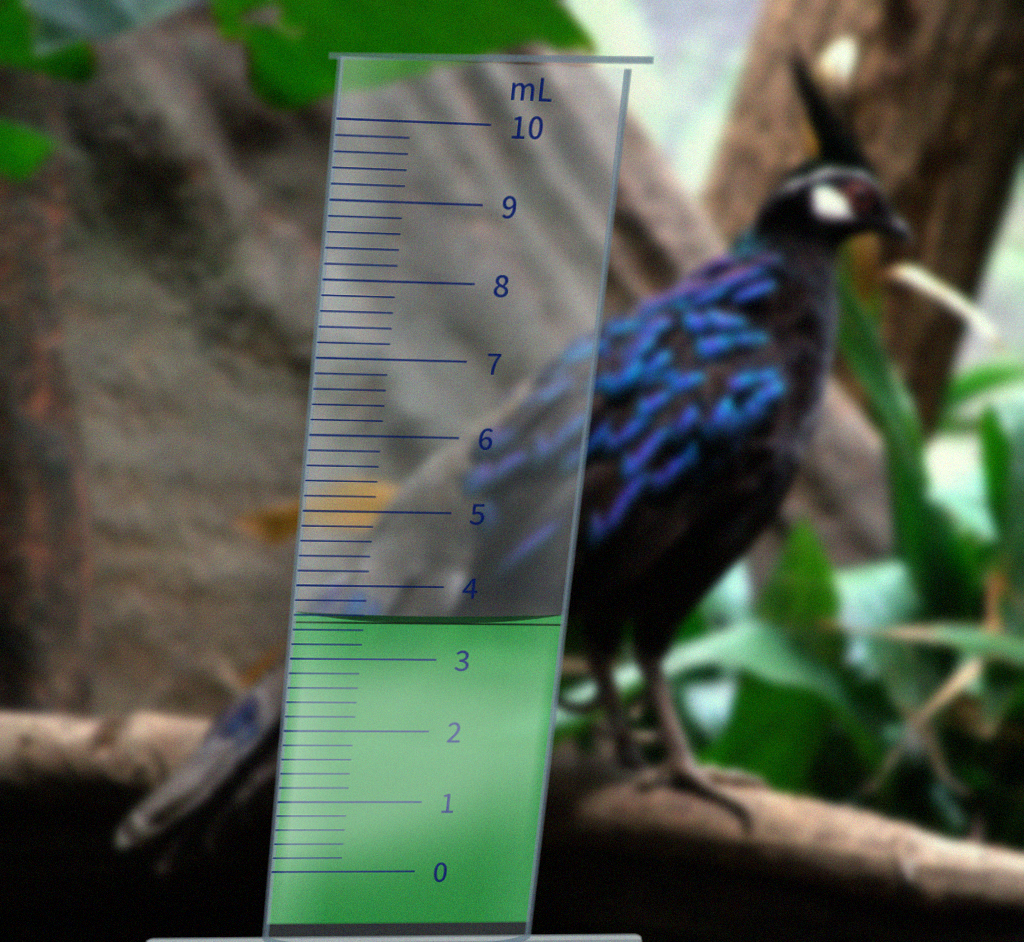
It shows 3.5 mL
